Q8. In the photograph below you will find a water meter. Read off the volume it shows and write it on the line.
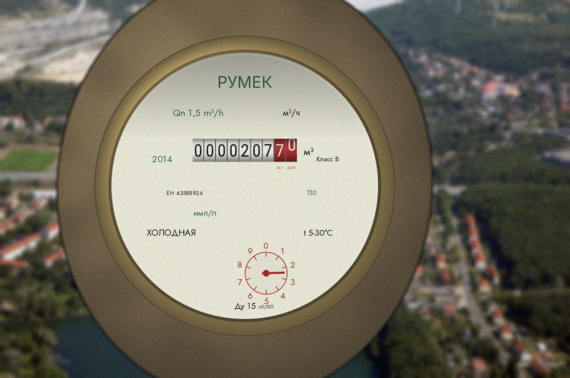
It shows 207.702 m³
